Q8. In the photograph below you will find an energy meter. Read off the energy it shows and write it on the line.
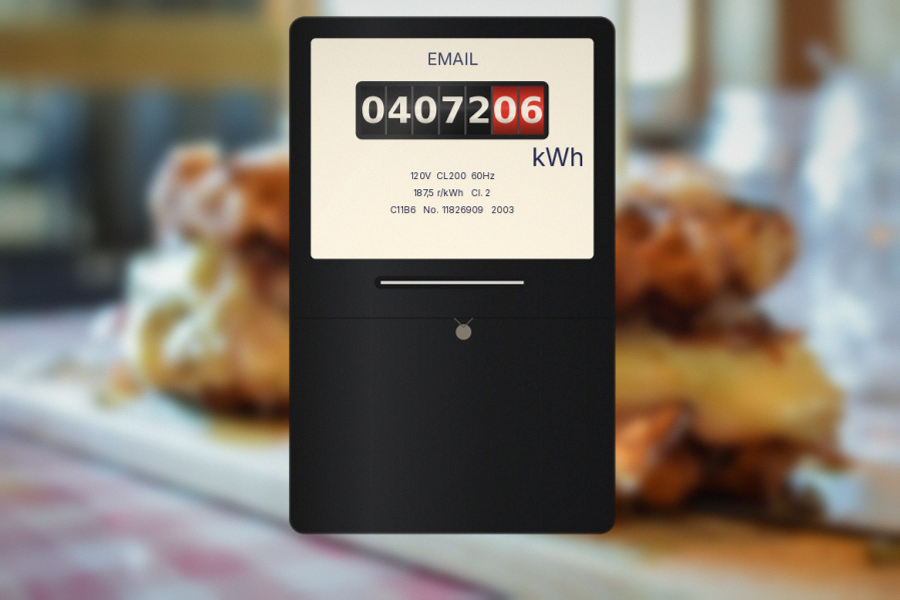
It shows 4072.06 kWh
